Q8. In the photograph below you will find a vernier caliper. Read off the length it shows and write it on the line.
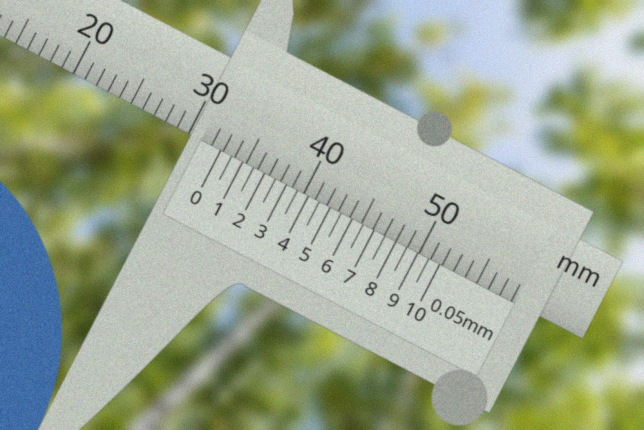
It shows 32.8 mm
